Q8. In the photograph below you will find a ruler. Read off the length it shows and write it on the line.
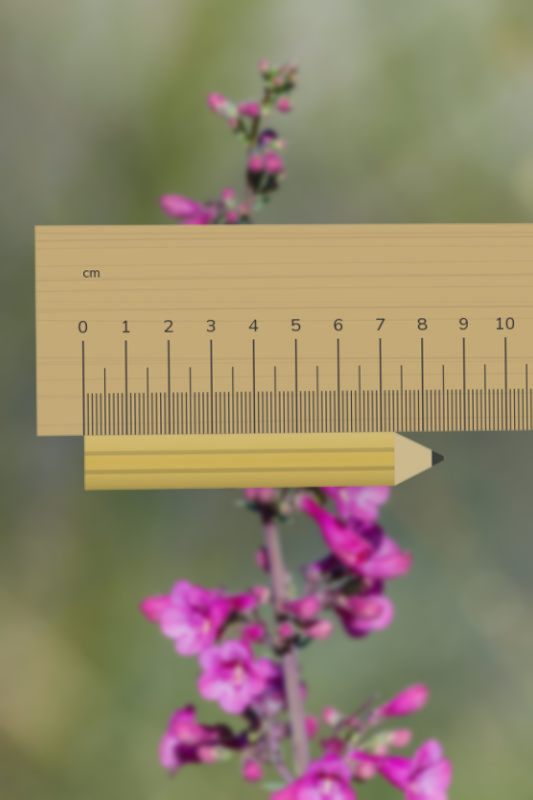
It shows 8.5 cm
